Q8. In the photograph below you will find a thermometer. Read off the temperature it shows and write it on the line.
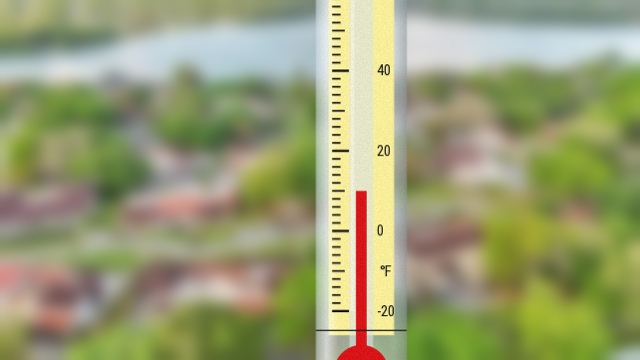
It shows 10 °F
